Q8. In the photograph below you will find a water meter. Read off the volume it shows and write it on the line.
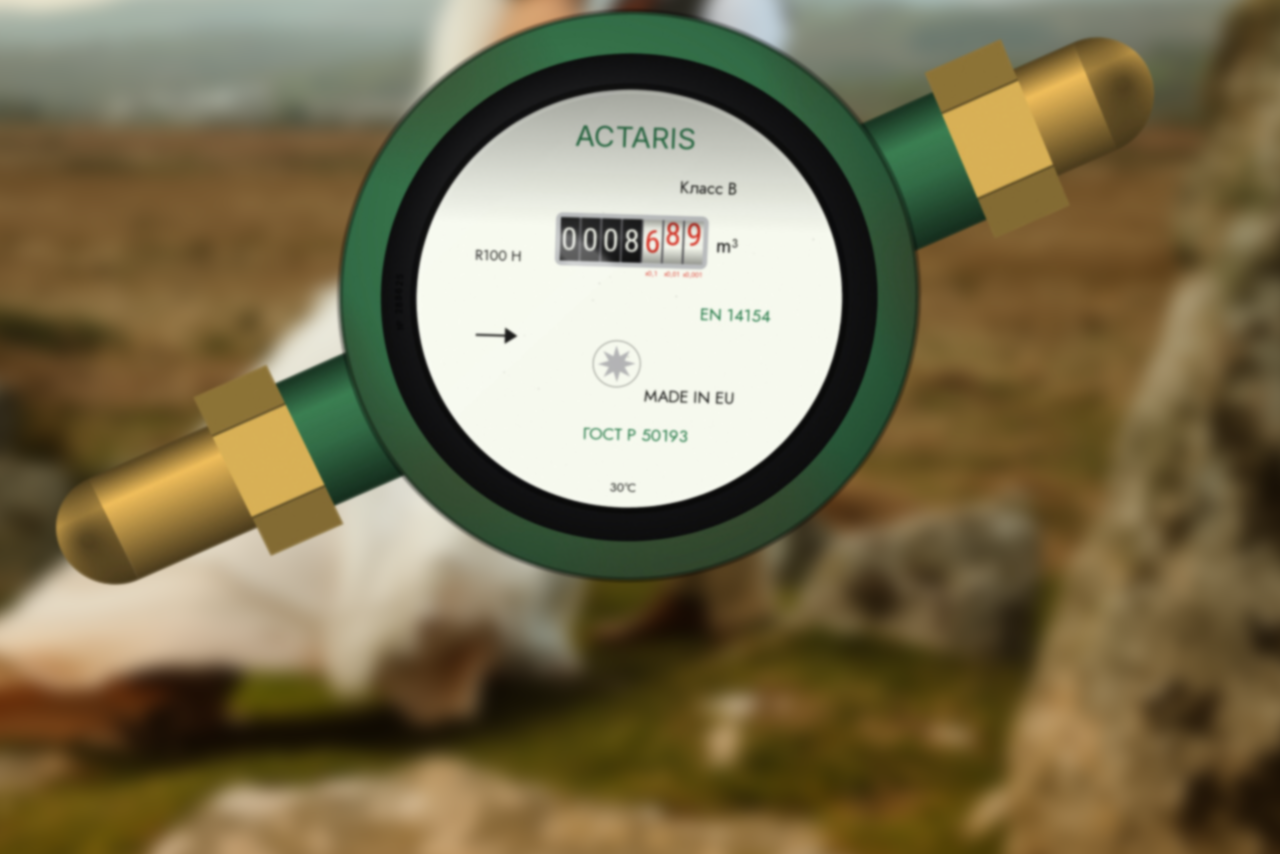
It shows 8.689 m³
